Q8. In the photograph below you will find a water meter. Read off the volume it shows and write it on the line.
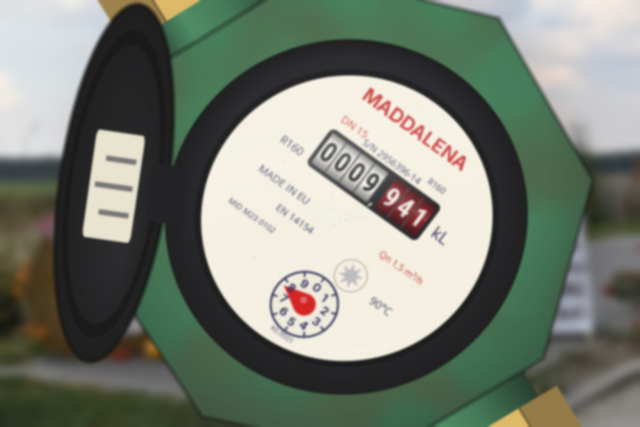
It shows 9.9417 kL
